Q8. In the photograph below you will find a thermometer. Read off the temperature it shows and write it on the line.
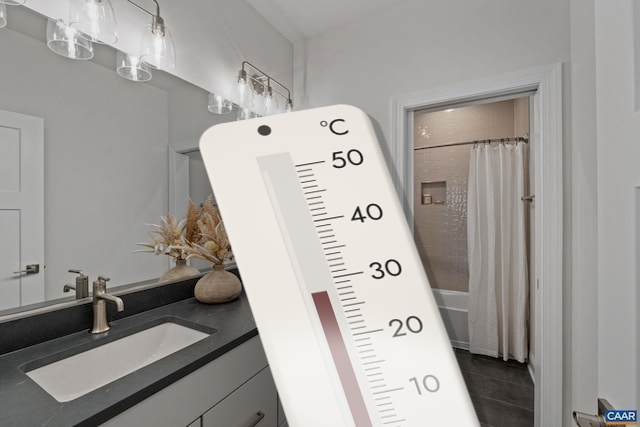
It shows 28 °C
